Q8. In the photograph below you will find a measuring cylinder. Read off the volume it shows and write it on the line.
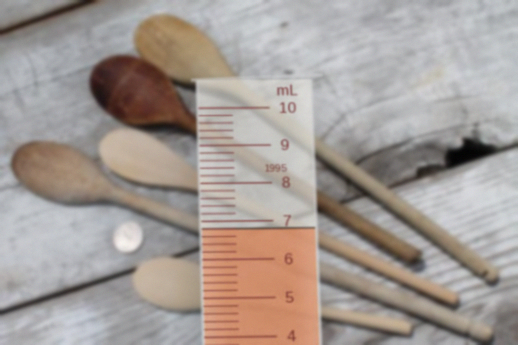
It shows 6.8 mL
